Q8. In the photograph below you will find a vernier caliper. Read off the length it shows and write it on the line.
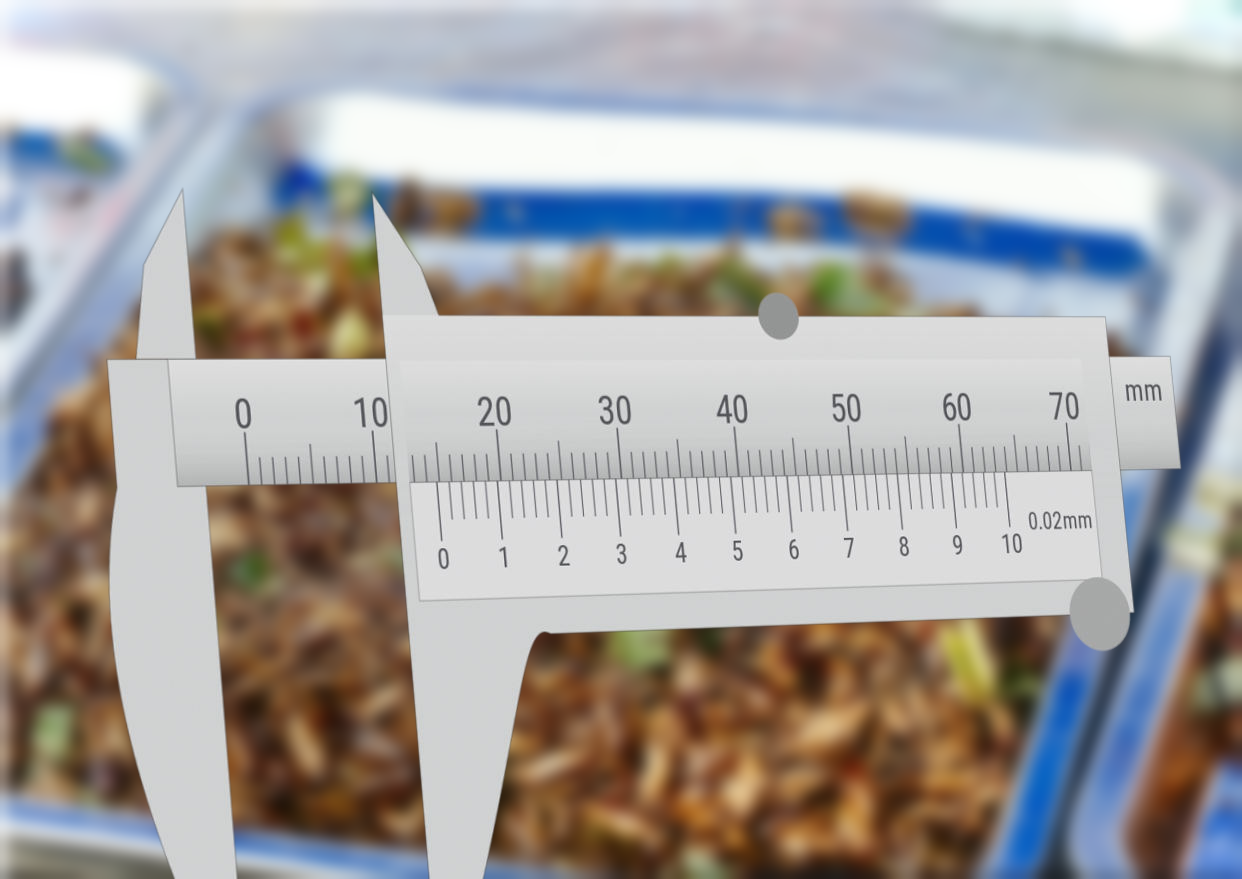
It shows 14.8 mm
